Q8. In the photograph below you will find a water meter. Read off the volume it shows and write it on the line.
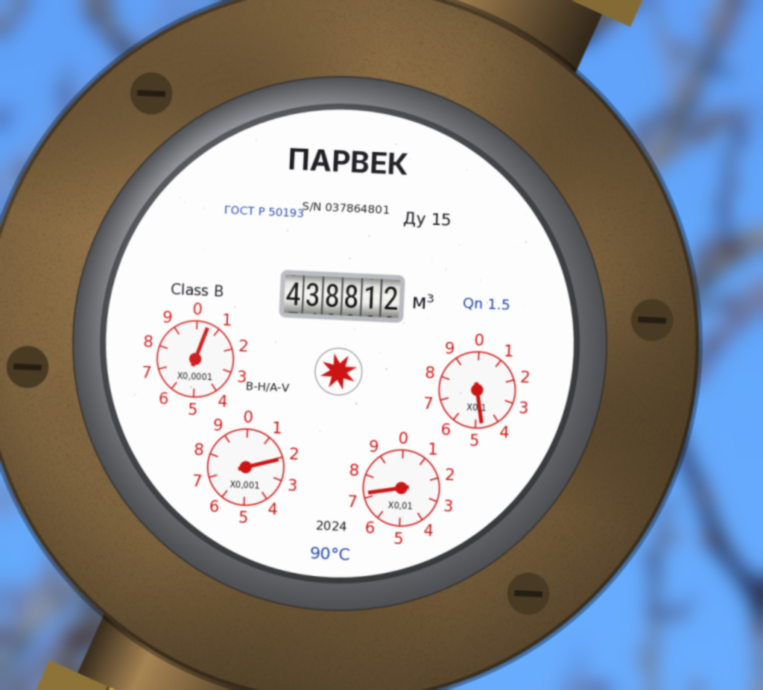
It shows 438812.4720 m³
